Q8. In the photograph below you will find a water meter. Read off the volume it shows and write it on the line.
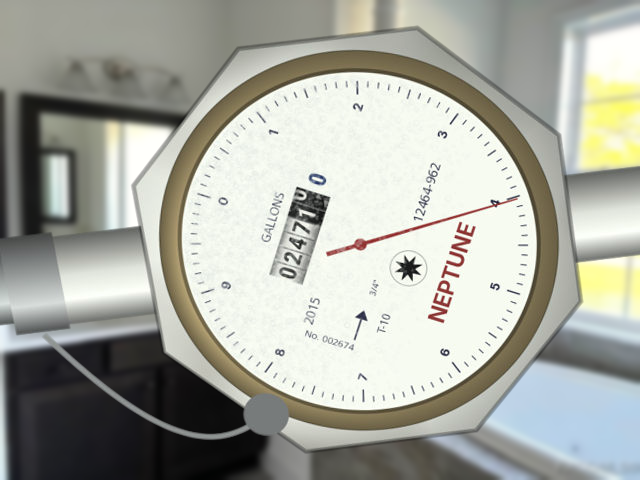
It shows 247104.0 gal
